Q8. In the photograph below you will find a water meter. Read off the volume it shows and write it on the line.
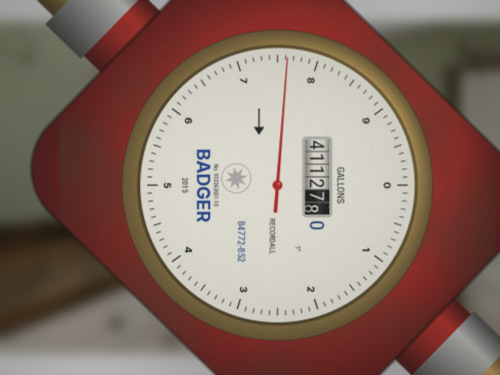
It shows 4112777.6 gal
